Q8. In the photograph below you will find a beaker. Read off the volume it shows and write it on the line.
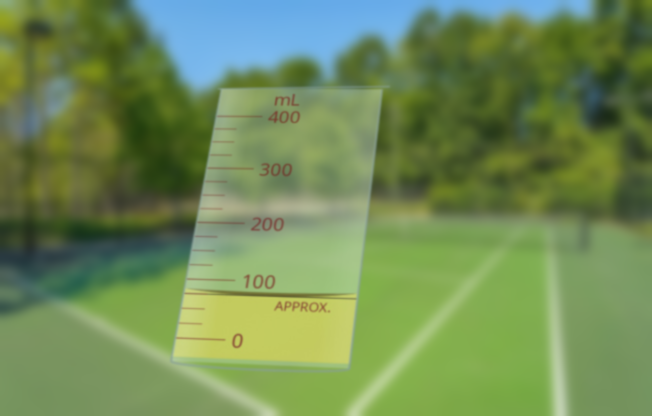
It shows 75 mL
